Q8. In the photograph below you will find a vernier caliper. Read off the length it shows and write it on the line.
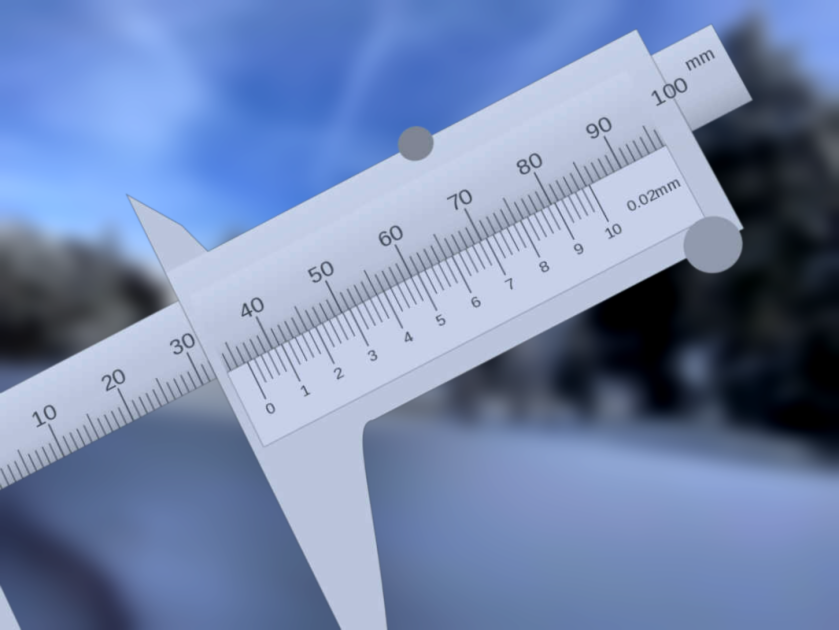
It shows 36.4 mm
